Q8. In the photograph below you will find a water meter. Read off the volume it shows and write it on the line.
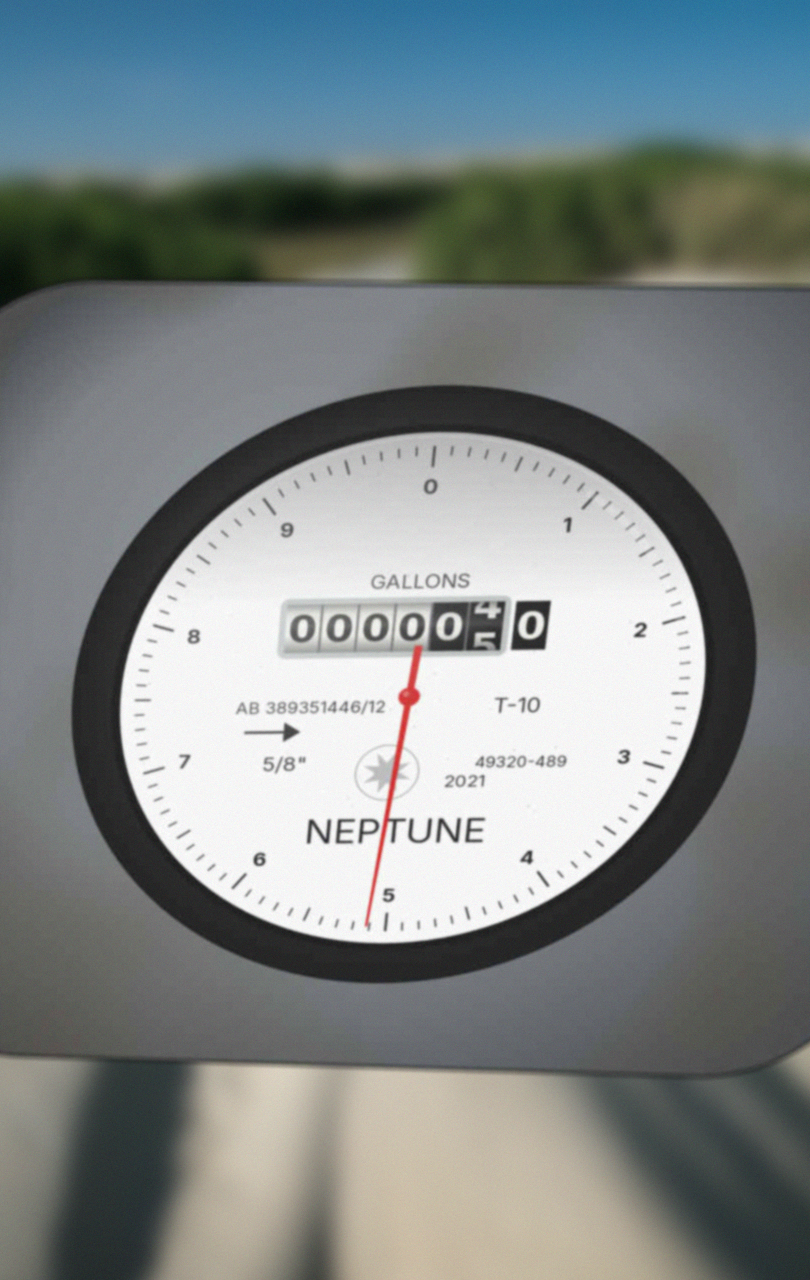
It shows 45.1 gal
